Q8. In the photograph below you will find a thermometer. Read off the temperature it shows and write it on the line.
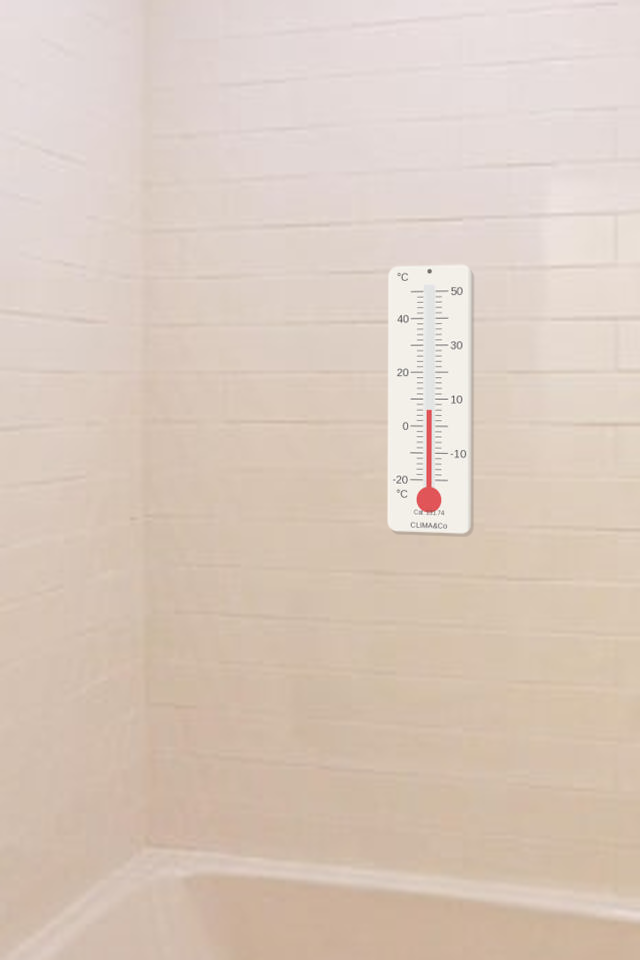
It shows 6 °C
